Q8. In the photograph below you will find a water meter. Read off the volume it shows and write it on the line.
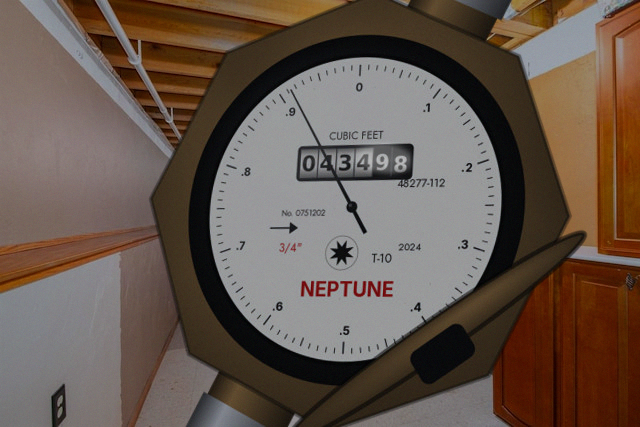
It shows 43497.91 ft³
